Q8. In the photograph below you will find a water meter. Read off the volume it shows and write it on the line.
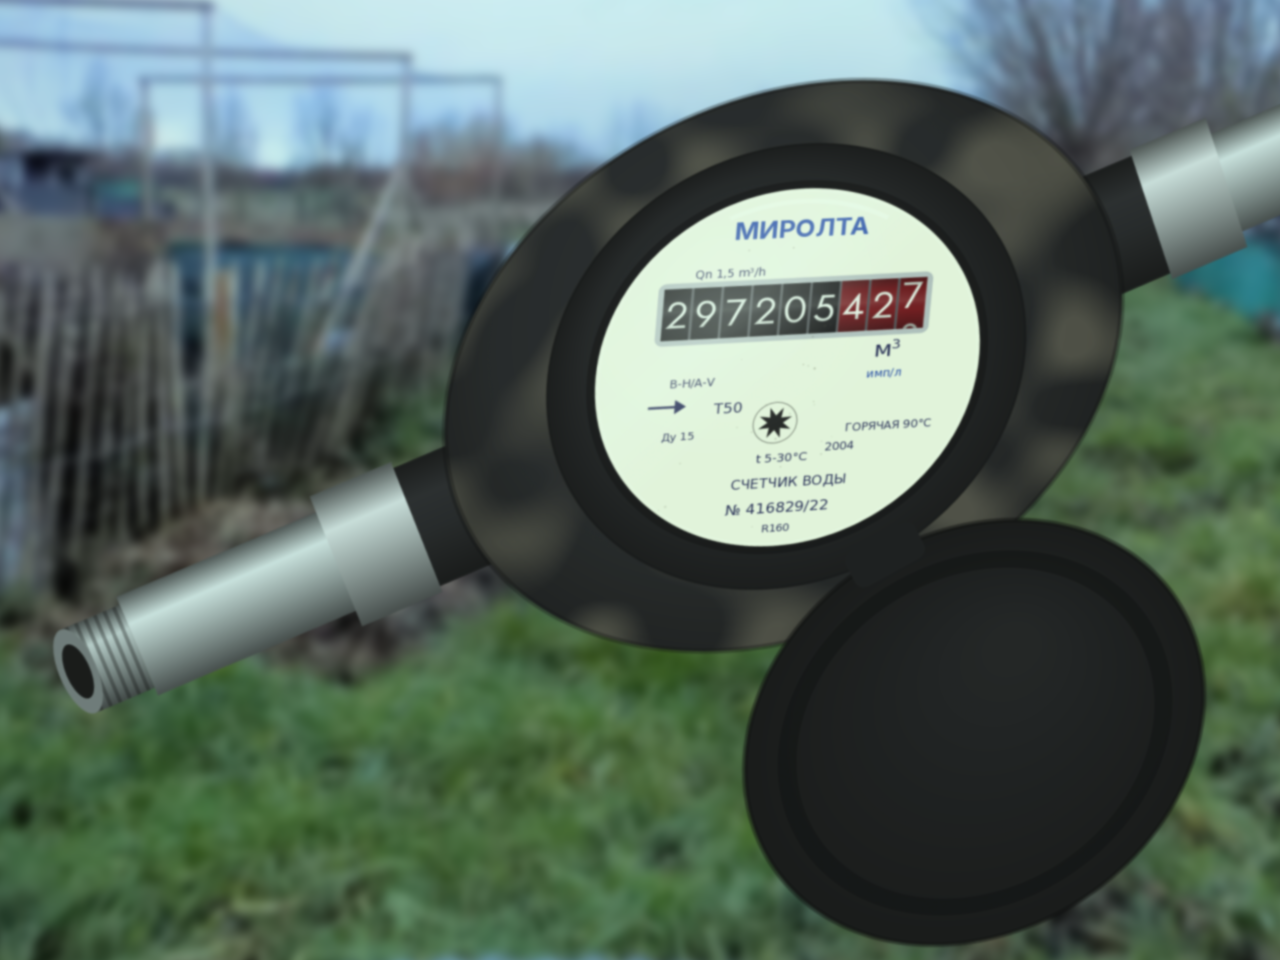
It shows 297205.427 m³
